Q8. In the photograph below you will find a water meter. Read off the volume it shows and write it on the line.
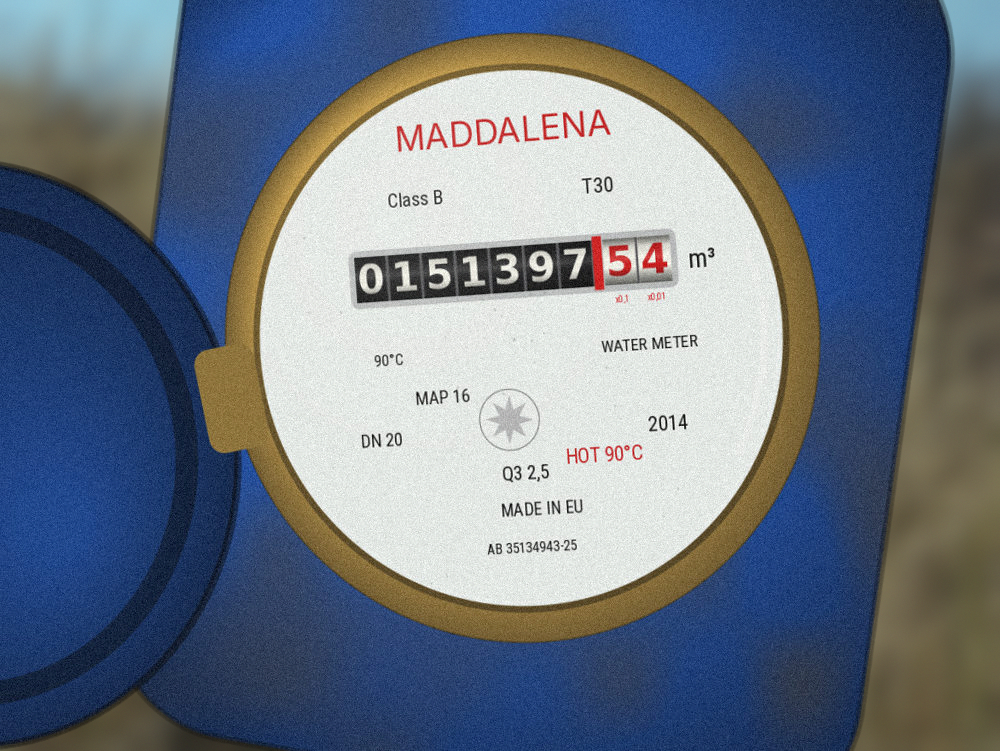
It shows 151397.54 m³
